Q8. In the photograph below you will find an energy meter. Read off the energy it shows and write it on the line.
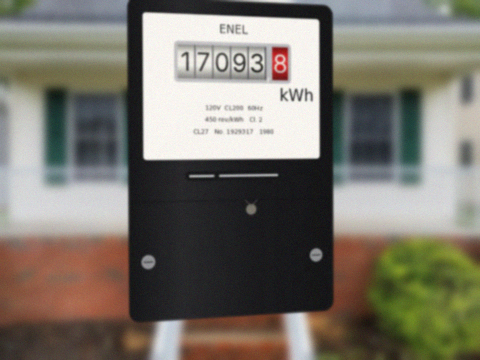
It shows 17093.8 kWh
